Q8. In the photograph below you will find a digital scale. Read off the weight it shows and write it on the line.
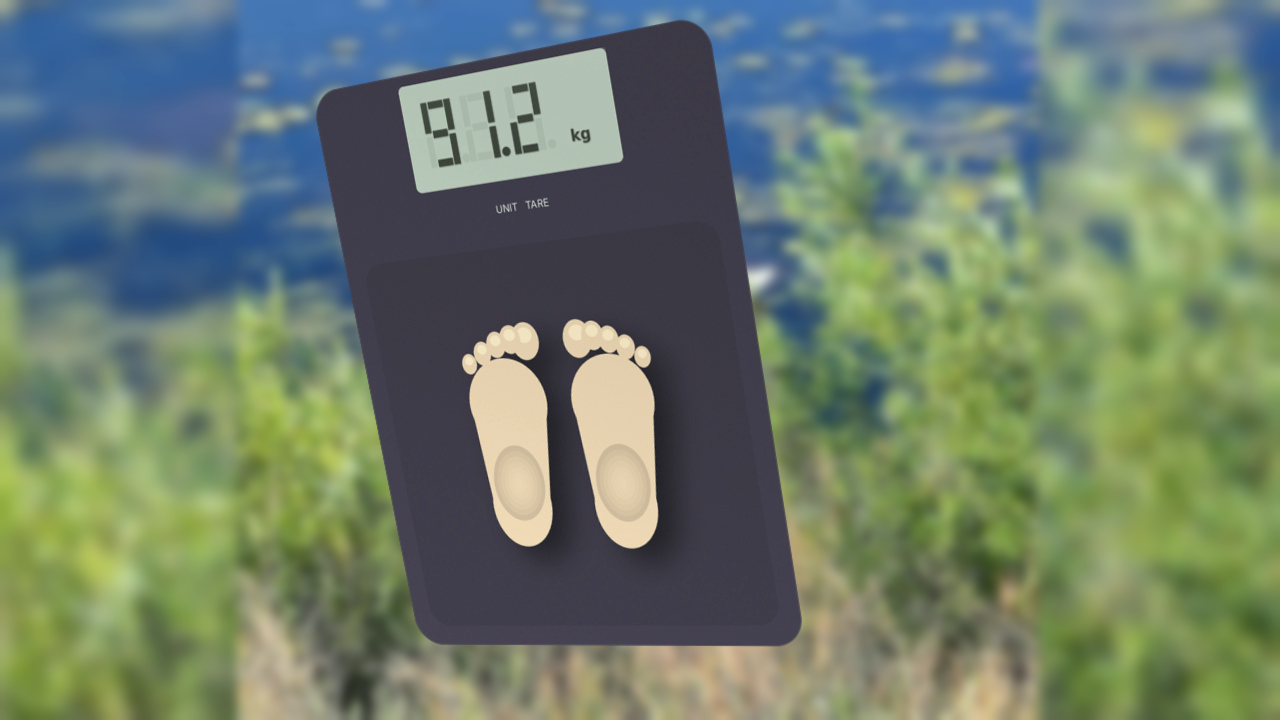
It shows 91.2 kg
